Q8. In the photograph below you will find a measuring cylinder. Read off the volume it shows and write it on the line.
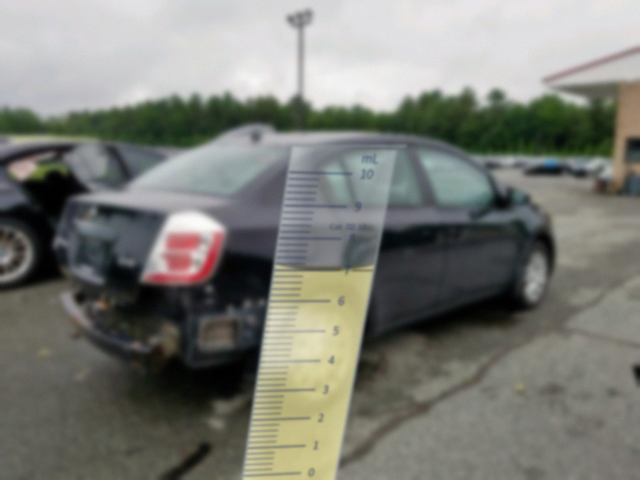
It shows 7 mL
